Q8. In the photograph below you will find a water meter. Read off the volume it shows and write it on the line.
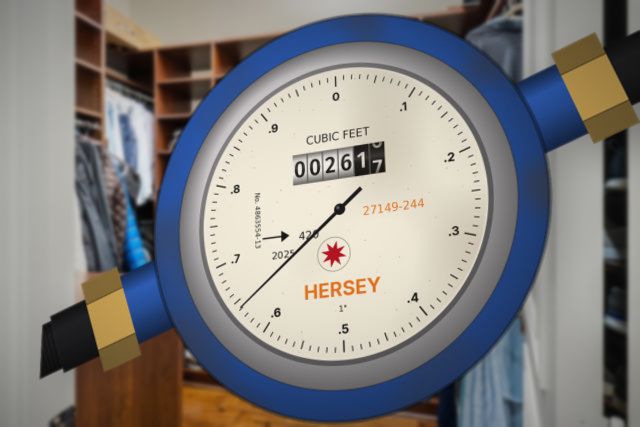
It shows 2616.64 ft³
